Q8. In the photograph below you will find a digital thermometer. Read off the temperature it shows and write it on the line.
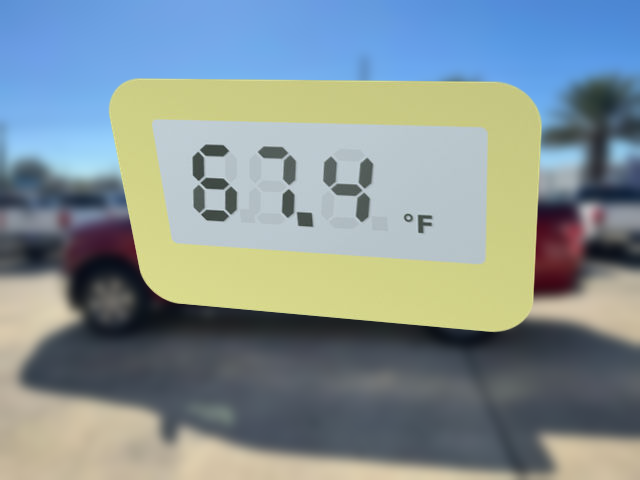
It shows 67.4 °F
